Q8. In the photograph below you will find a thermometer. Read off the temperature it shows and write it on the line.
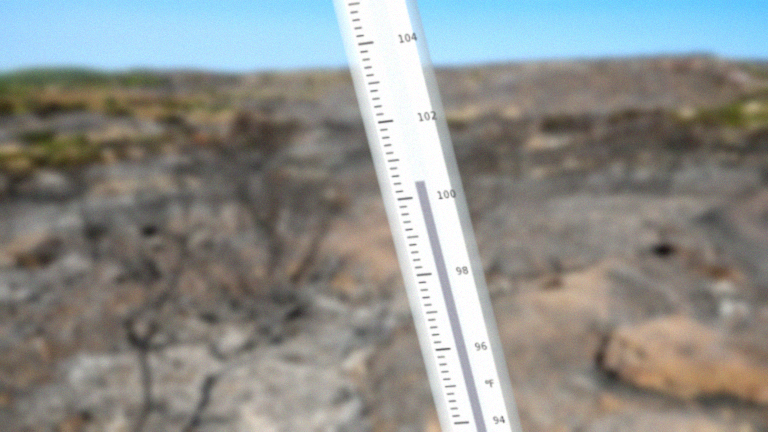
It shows 100.4 °F
